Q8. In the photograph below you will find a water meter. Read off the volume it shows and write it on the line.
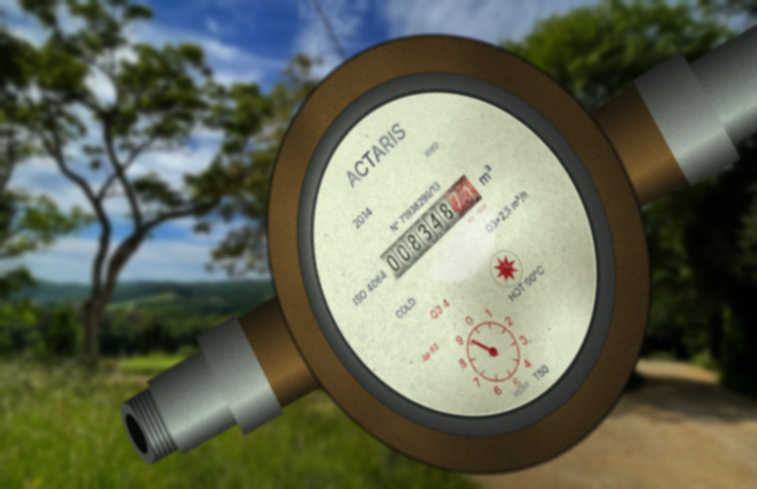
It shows 8348.709 m³
